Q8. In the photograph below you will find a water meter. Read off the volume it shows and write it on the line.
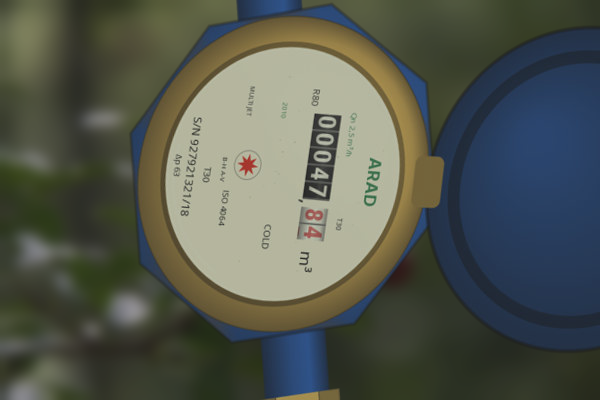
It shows 47.84 m³
